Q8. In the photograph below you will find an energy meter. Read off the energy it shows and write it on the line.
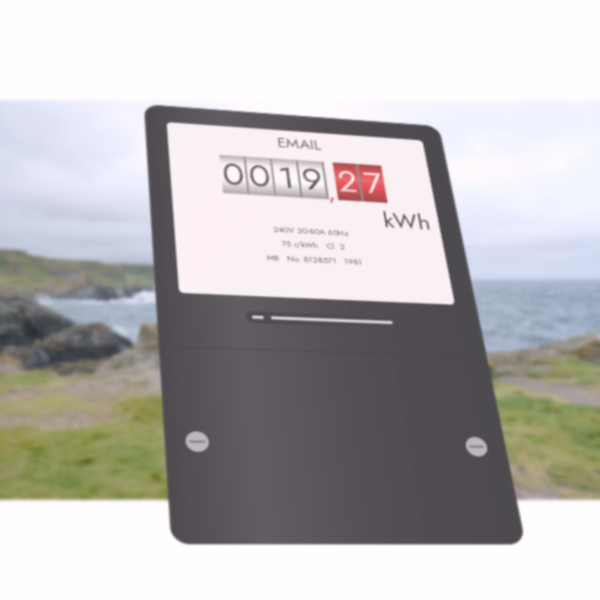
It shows 19.27 kWh
